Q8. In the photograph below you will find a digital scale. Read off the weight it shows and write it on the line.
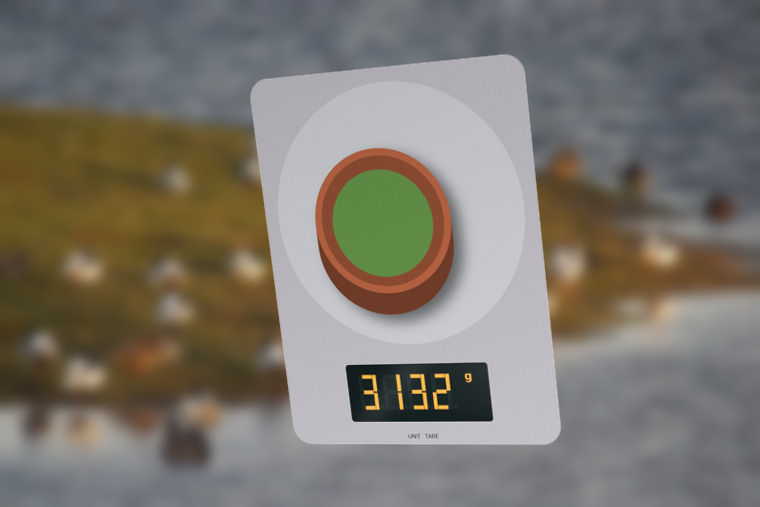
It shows 3132 g
